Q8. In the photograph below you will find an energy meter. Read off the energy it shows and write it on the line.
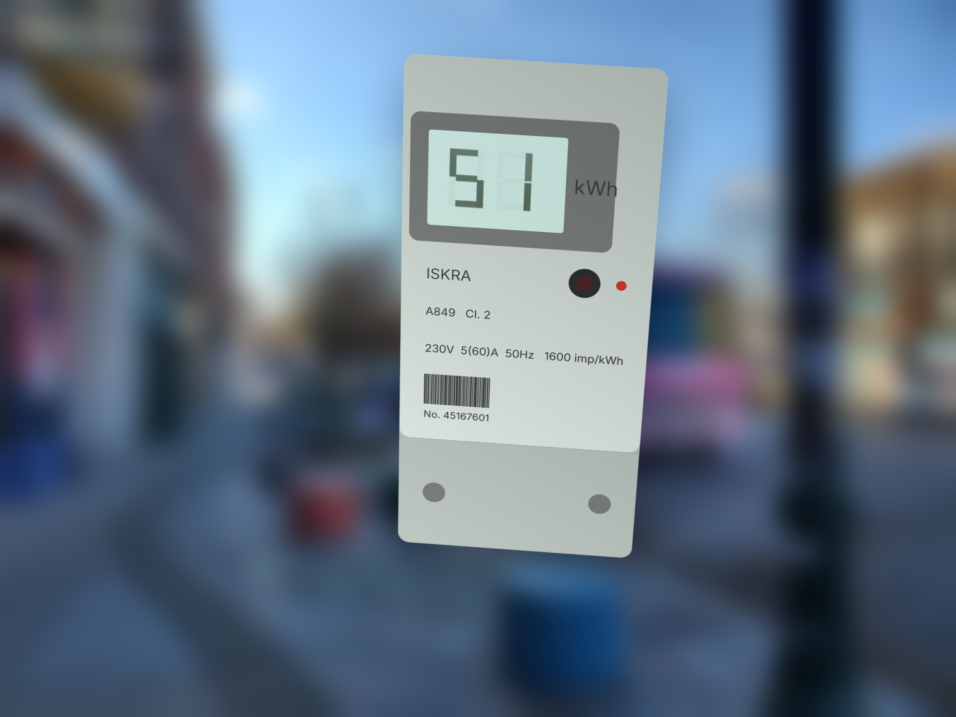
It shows 51 kWh
